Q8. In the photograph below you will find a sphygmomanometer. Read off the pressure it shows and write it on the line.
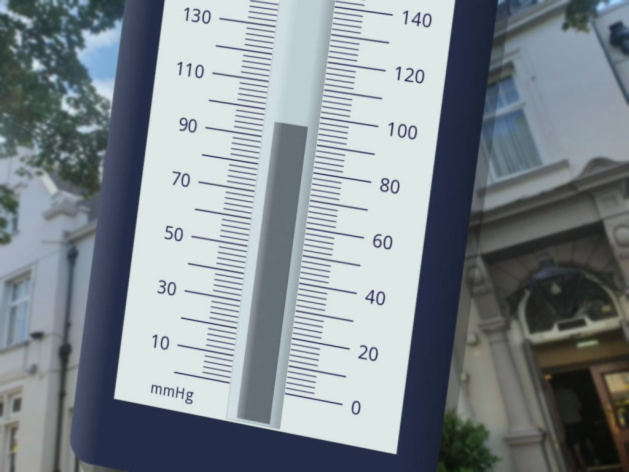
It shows 96 mmHg
